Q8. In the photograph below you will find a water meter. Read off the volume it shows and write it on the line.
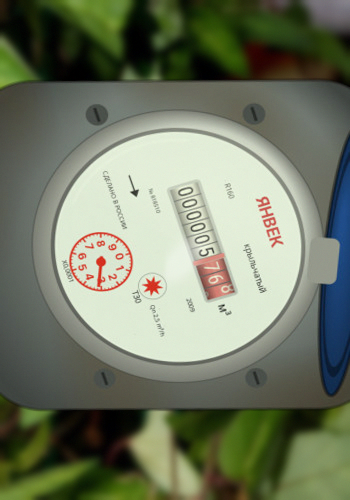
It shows 5.7683 m³
